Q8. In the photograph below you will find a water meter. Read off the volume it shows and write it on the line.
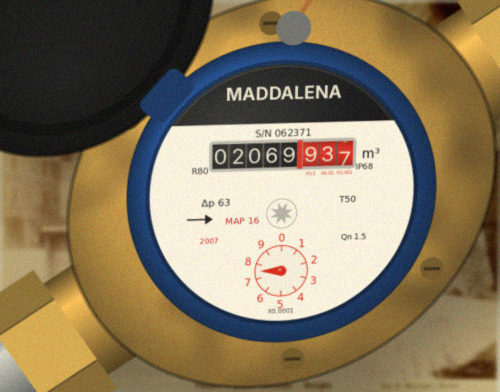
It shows 2069.9367 m³
